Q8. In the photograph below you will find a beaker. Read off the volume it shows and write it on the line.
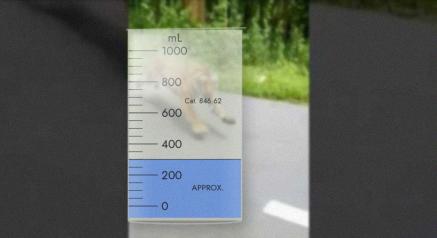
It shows 300 mL
